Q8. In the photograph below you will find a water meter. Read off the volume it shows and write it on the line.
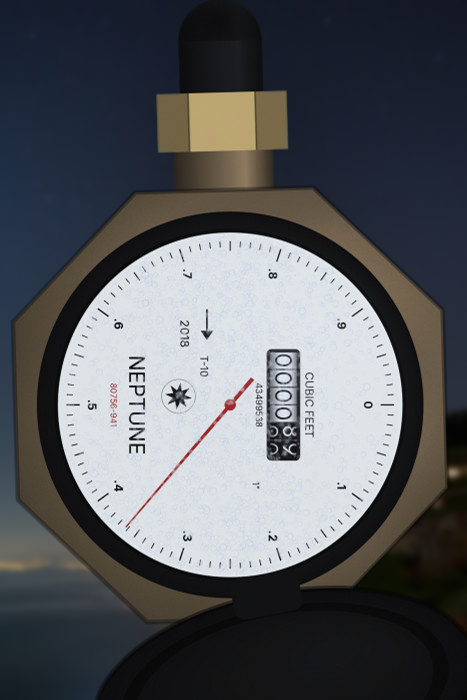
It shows 89.36 ft³
